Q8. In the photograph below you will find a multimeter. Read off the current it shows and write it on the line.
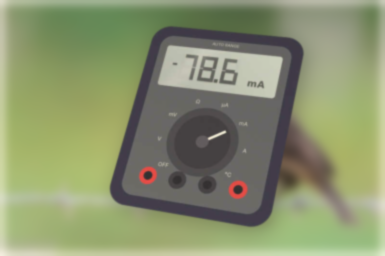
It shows -78.6 mA
